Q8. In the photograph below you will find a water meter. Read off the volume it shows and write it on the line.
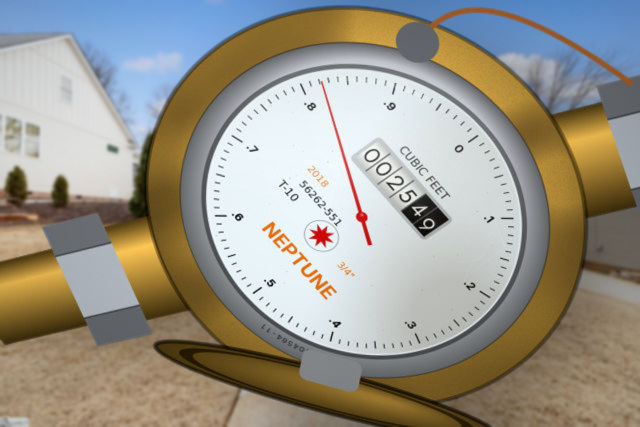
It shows 2548.82 ft³
